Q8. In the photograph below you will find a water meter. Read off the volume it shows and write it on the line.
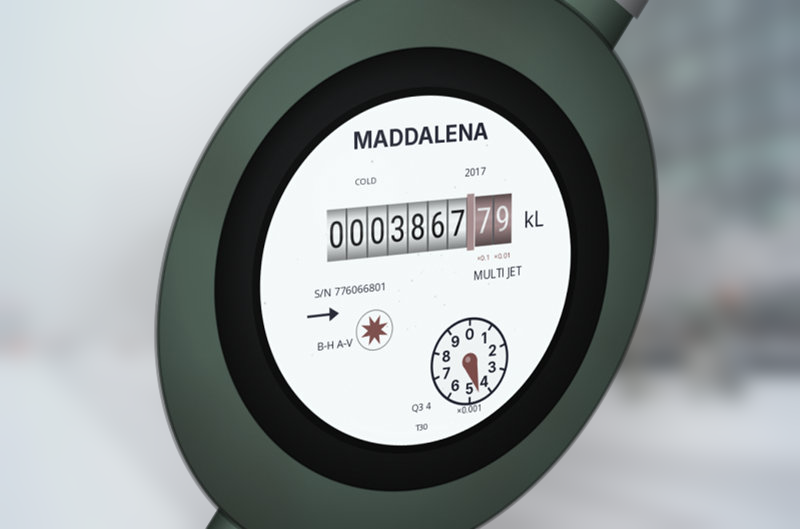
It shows 3867.794 kL
